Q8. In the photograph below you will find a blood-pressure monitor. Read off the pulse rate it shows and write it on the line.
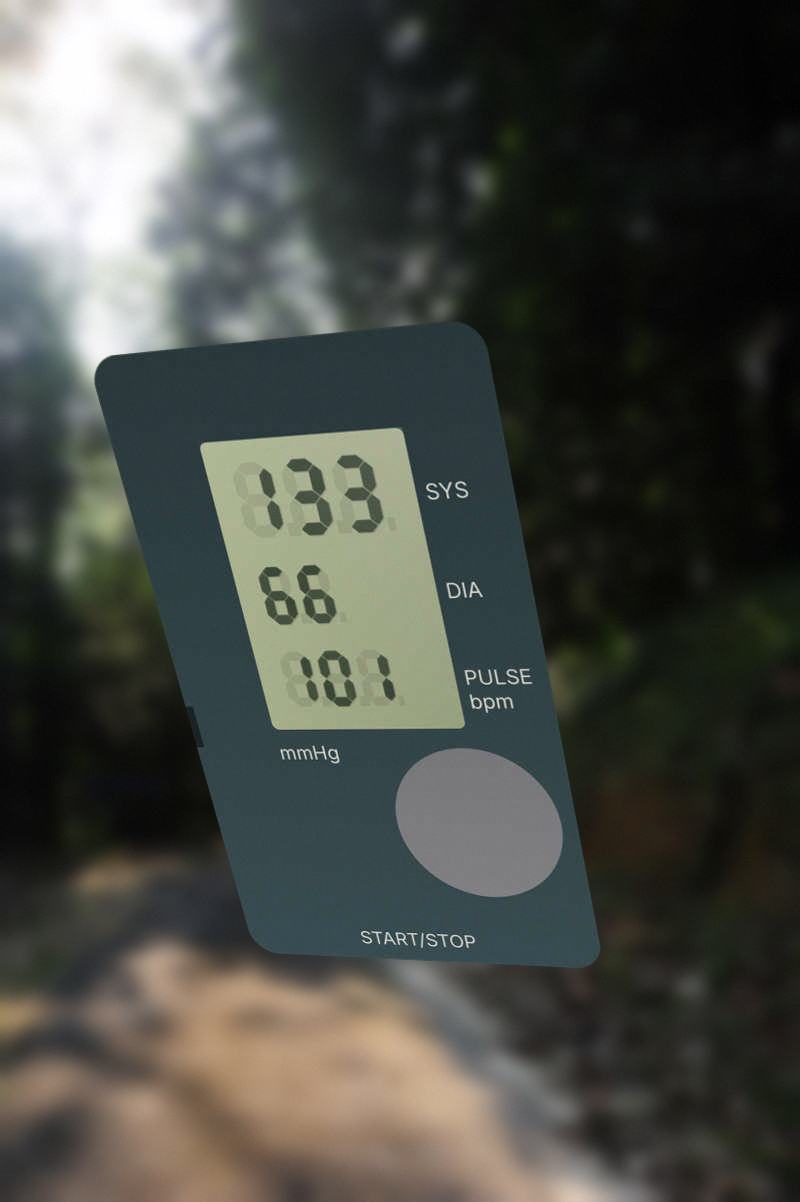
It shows 101 bpm
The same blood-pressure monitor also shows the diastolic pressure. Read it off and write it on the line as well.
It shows 66 mmHg
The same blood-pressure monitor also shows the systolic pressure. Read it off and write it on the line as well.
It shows 133 mmHg
